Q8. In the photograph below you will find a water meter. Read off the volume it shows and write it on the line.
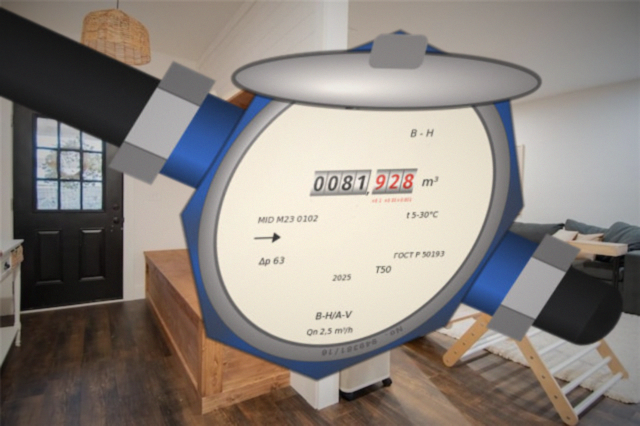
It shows 81.928 m³
